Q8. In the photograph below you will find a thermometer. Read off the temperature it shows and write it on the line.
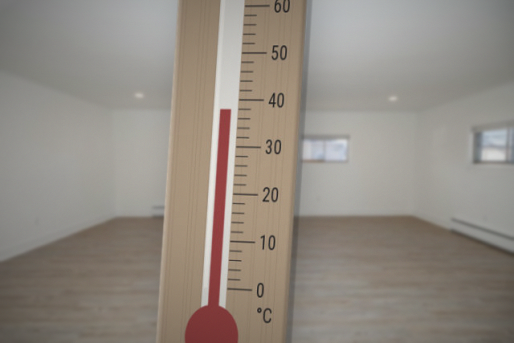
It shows 38 °C
